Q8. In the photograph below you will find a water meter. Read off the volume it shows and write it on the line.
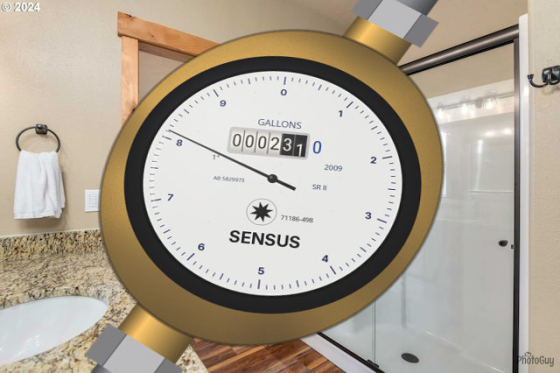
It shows 2308.1 gal
